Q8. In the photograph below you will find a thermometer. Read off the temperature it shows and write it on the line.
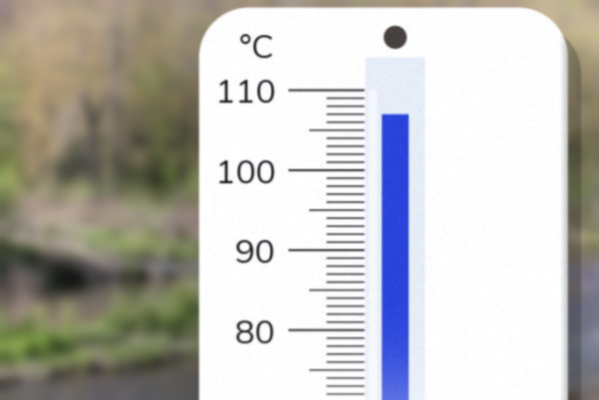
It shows 107 °C
